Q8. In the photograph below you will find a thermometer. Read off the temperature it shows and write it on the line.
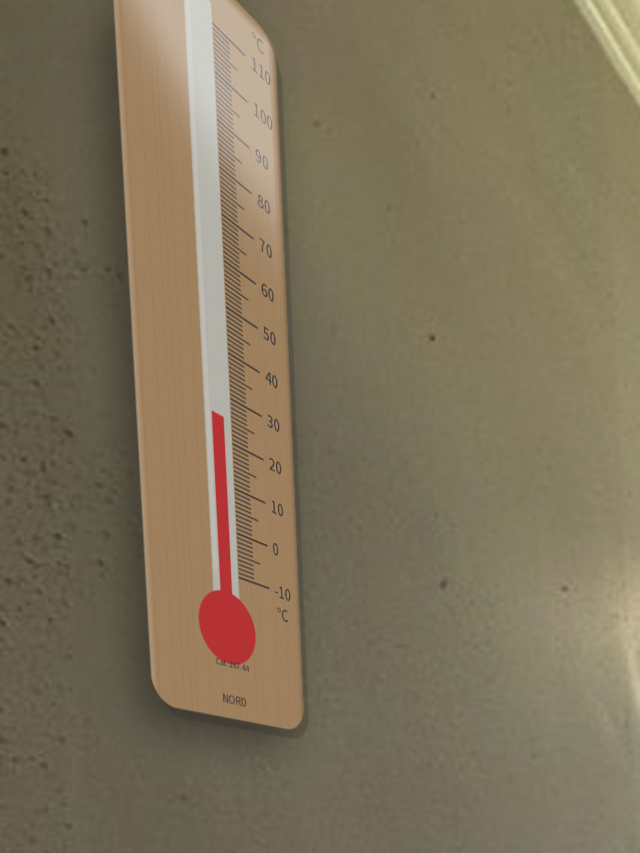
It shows 25 °C
